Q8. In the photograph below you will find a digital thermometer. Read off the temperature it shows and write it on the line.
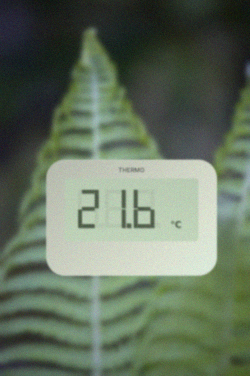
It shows 21.6 °C
